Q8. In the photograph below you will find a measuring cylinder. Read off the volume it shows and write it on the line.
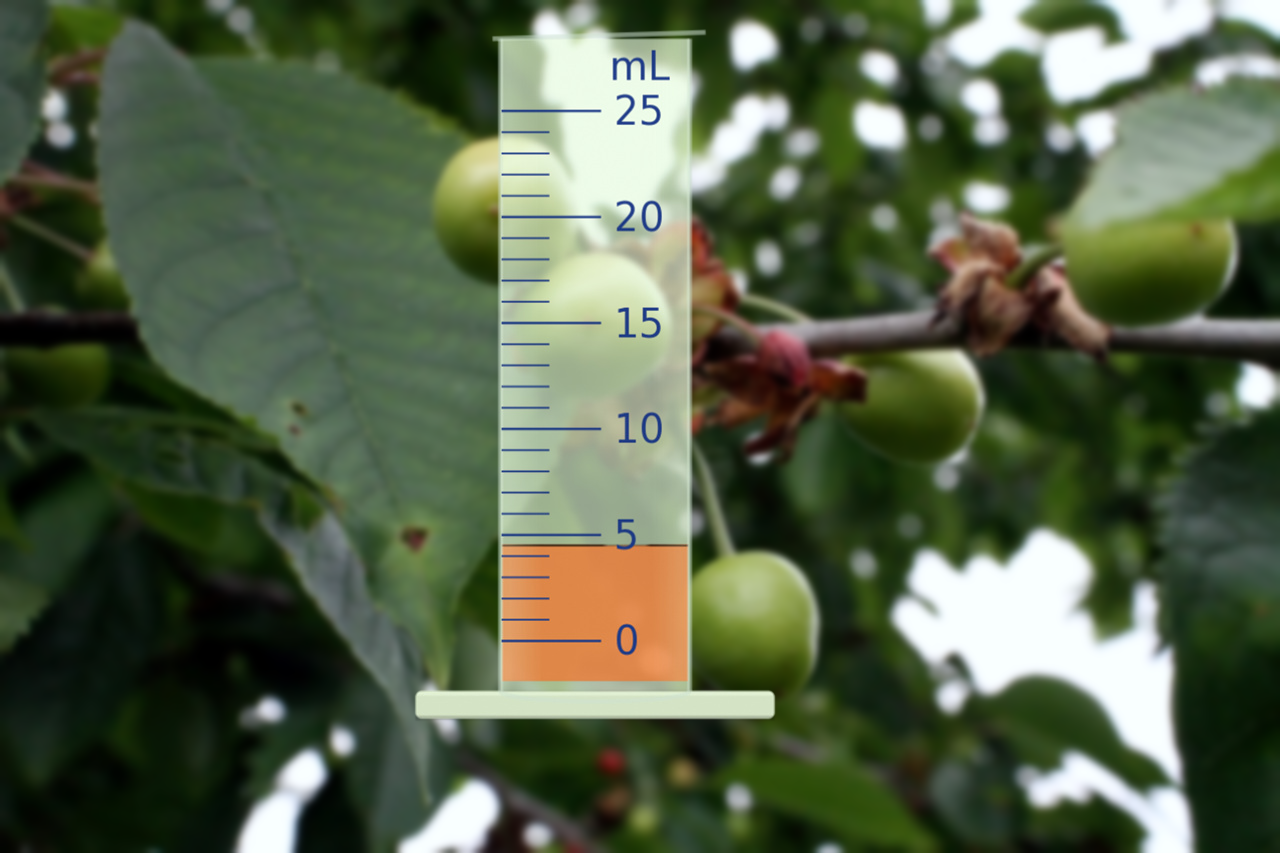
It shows 4.5 mL
